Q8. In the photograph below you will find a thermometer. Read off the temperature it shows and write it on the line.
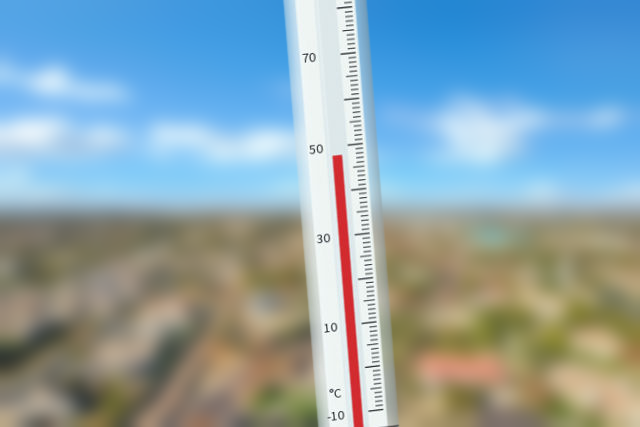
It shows 48 °C
